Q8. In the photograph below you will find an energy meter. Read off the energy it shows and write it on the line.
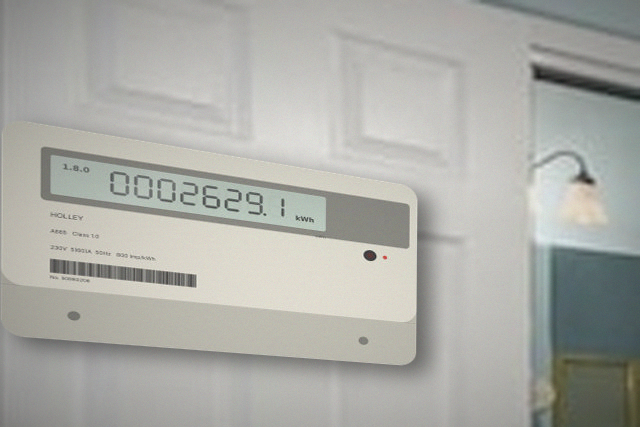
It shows 2629.1 kWh
